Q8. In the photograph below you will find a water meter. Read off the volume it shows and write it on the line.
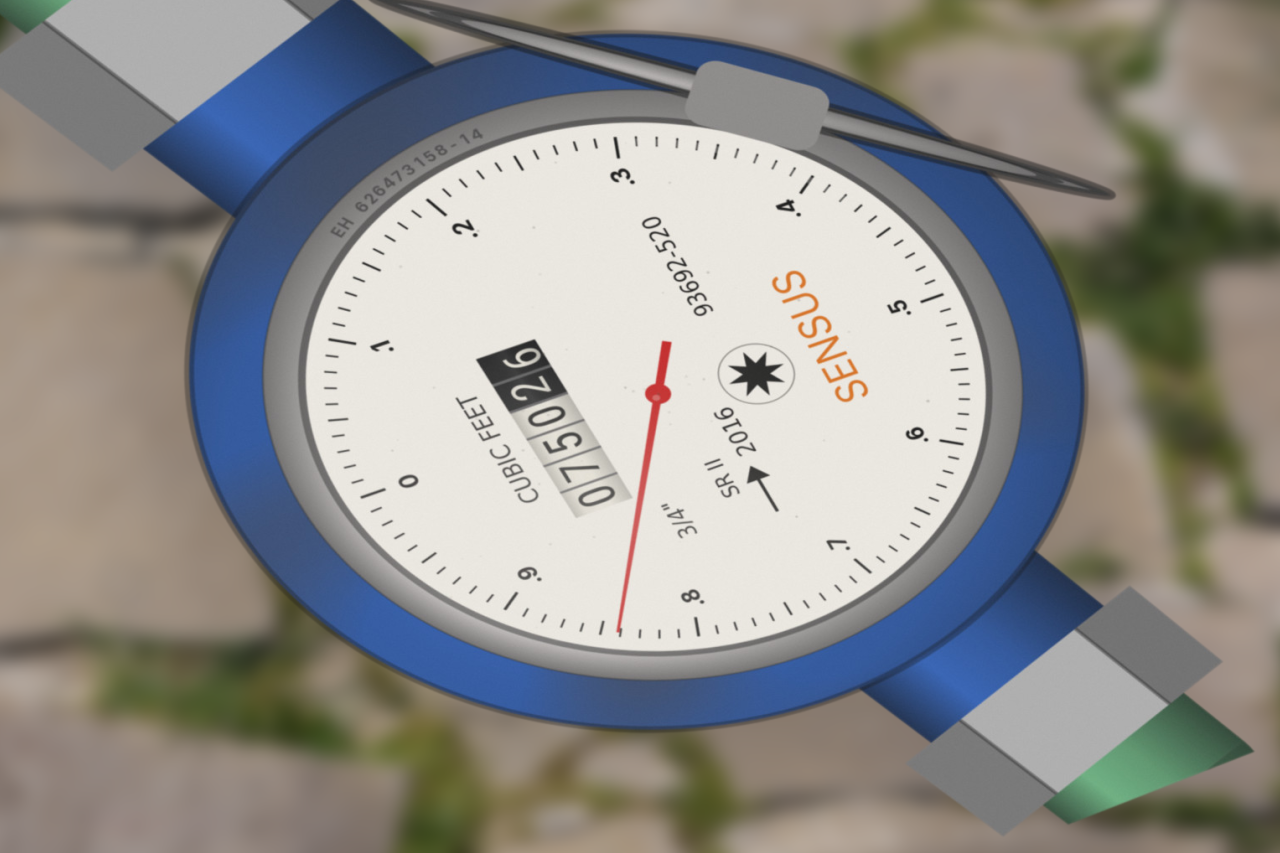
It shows 75025.84 ft³
